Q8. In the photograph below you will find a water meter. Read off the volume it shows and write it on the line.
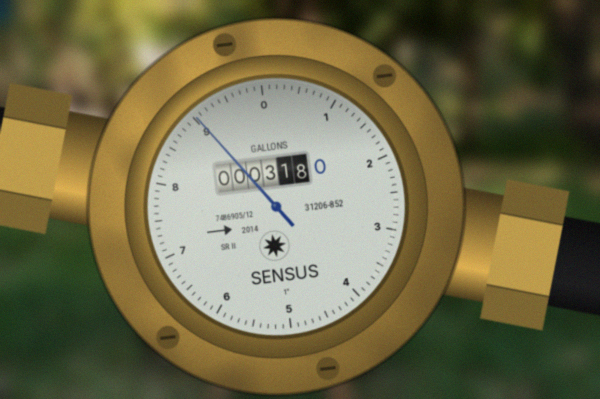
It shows 3179.0 gal
